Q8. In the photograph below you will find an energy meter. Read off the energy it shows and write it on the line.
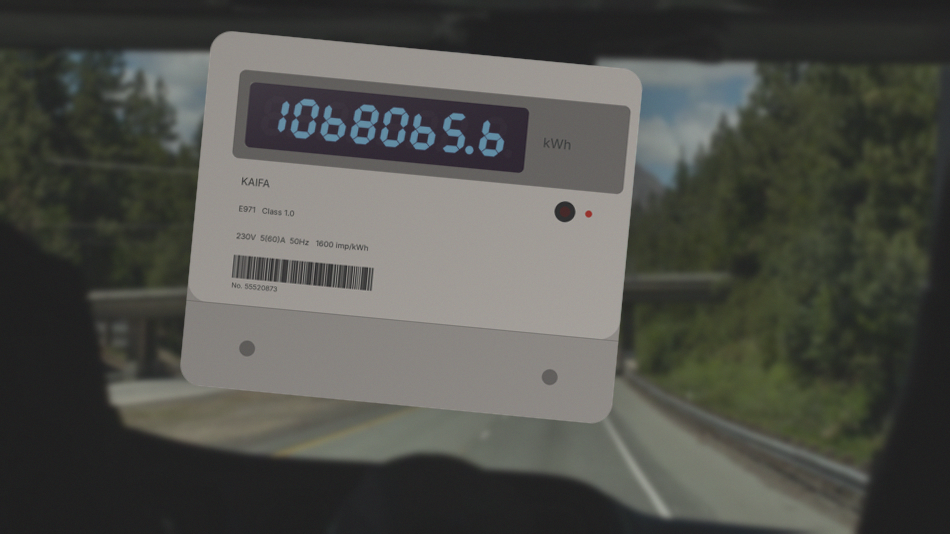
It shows 1068065.6 kWh
